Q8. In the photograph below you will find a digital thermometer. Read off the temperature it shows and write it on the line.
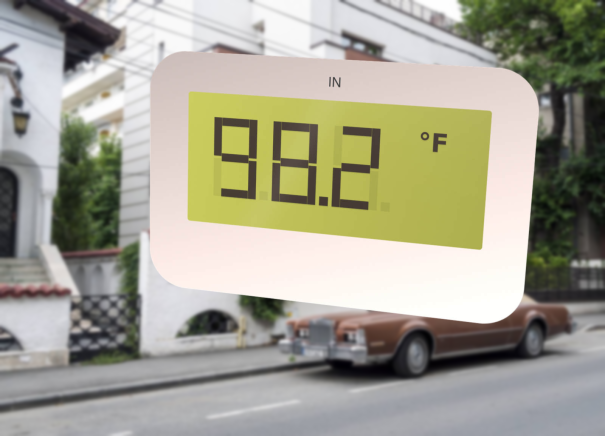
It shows 98.2 °F
